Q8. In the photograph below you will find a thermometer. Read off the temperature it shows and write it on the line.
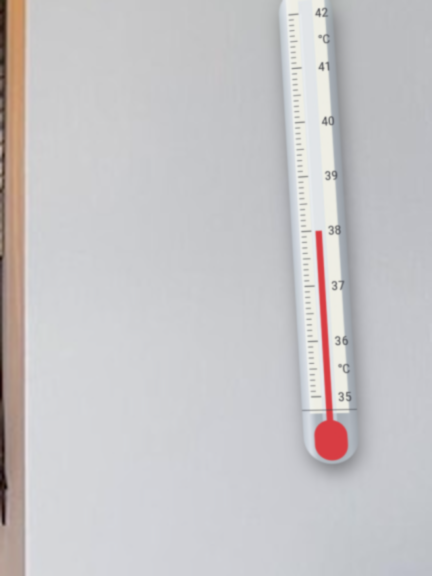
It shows 38 °C
